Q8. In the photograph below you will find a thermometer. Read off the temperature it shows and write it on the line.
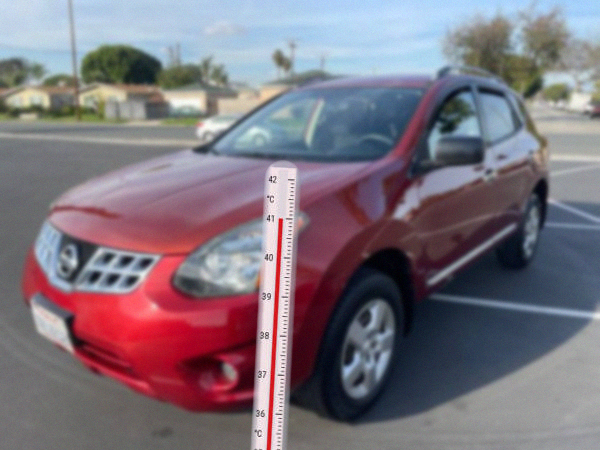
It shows 41 °C
